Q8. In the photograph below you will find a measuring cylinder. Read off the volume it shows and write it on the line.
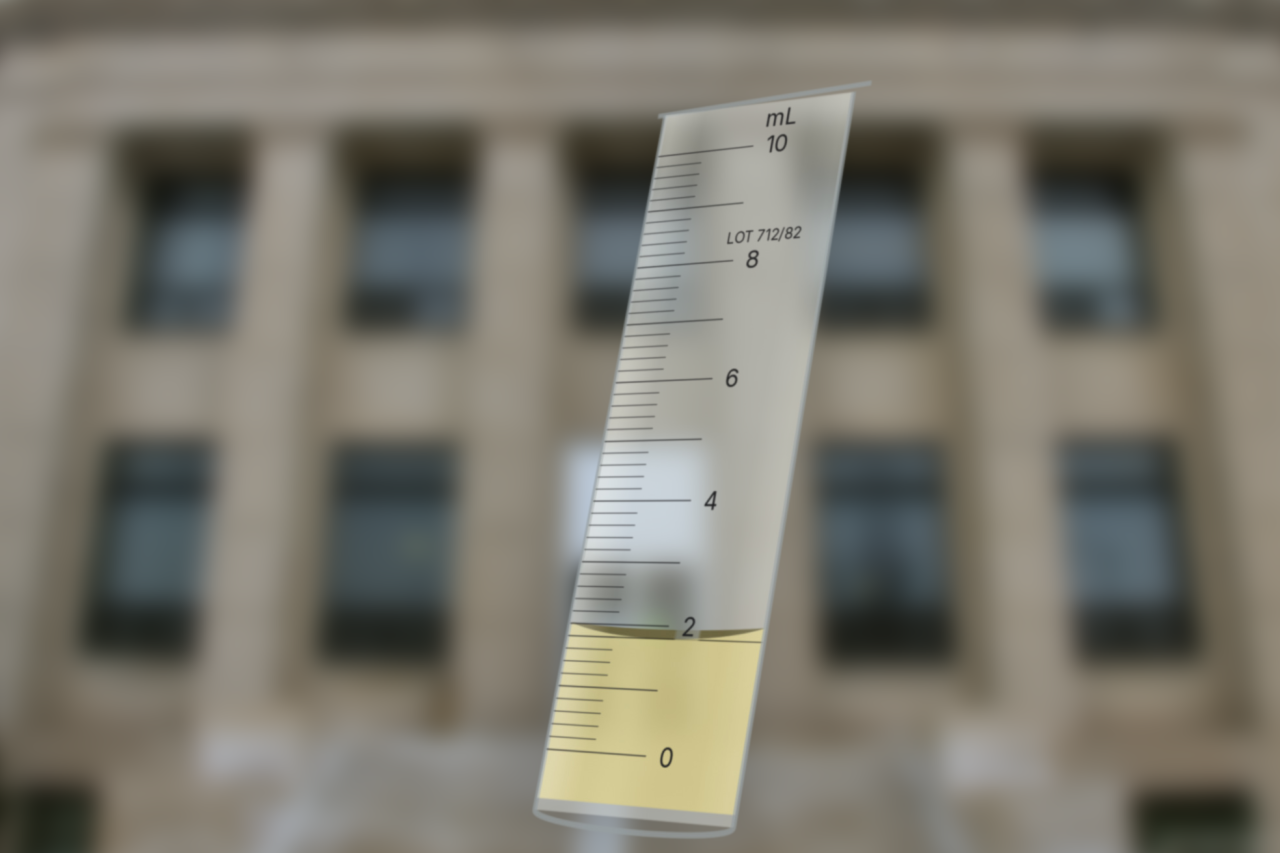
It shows 1.8 mL
